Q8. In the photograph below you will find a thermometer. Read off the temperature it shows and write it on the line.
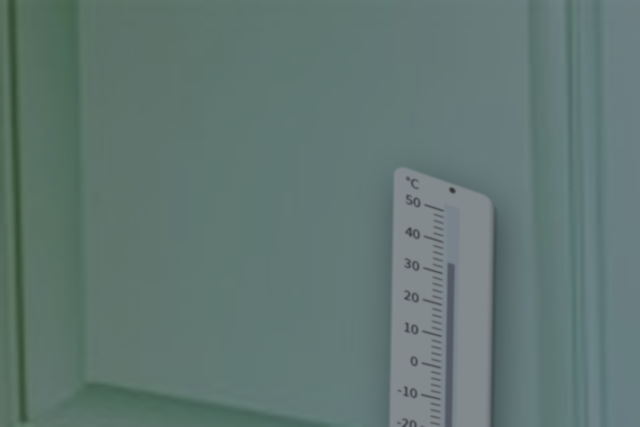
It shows 34 °C
